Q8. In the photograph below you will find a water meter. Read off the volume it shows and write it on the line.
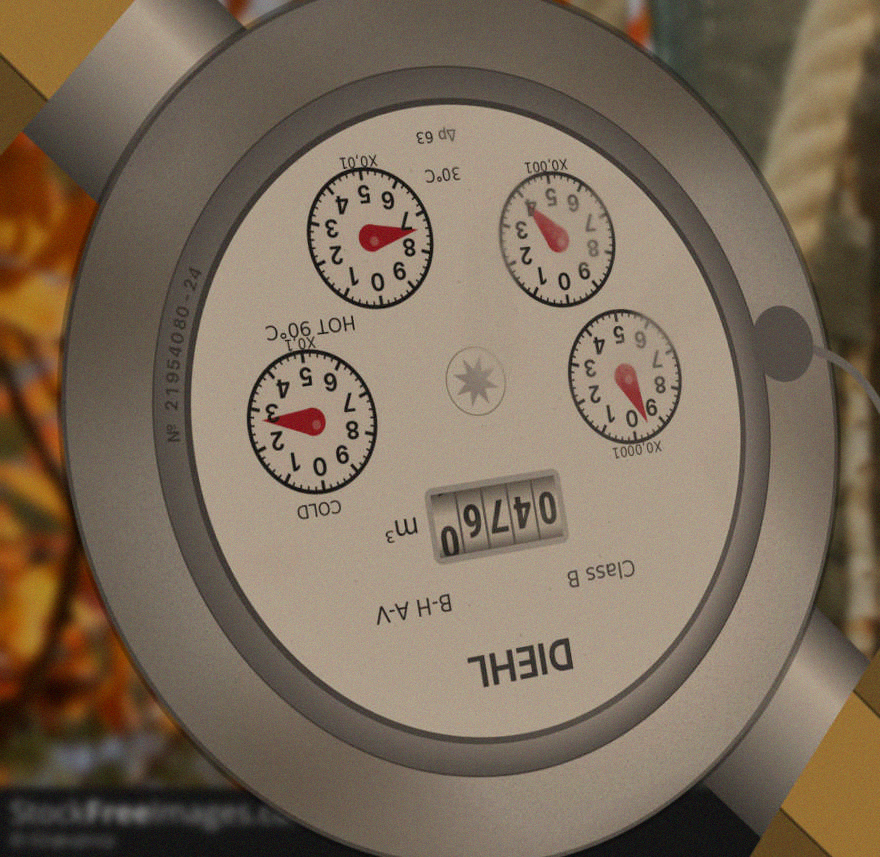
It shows 4760.2739 m³
